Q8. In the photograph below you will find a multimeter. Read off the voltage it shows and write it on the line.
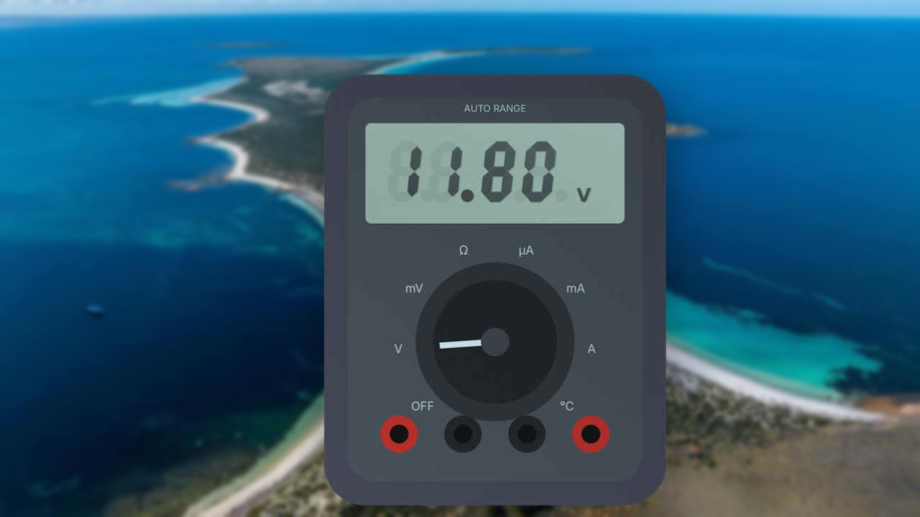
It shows 11.80 V
